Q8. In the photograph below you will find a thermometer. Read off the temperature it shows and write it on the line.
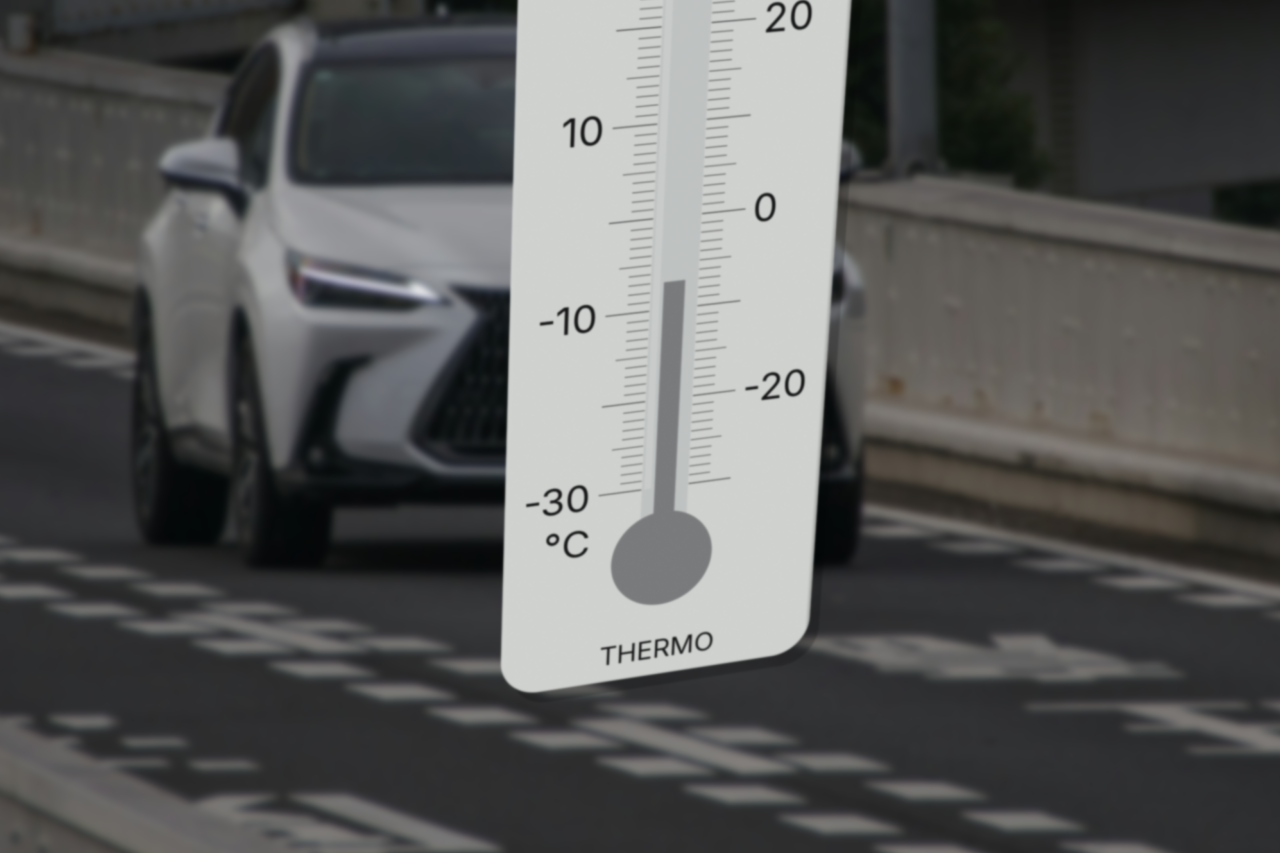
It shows -7 °C
